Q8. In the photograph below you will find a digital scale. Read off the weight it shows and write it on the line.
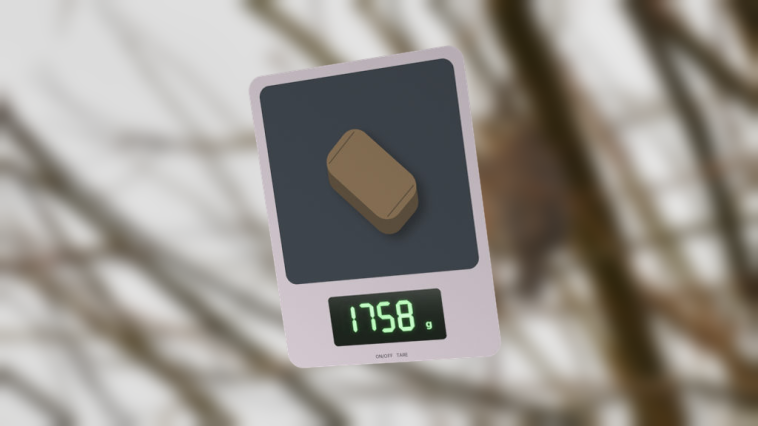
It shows 1758 g
